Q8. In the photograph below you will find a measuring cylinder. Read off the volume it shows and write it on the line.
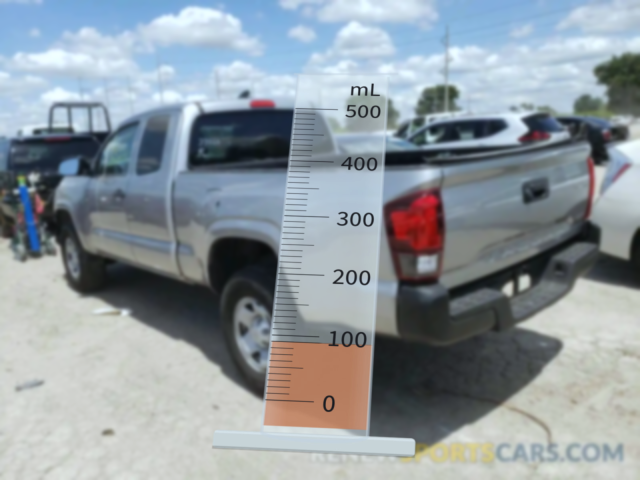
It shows 90 mL
